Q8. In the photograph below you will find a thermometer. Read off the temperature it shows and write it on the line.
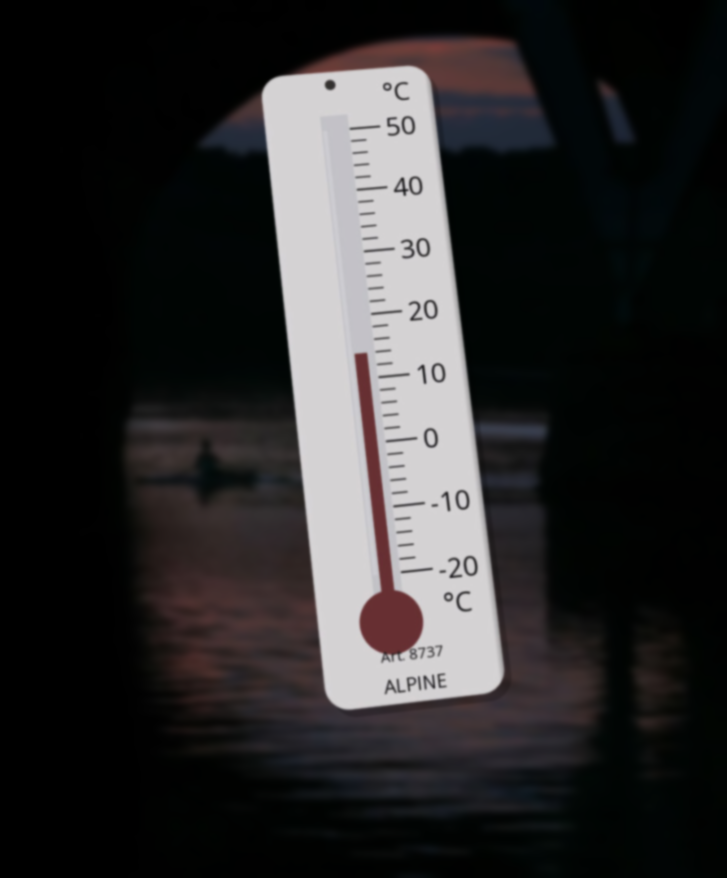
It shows 14 °C
